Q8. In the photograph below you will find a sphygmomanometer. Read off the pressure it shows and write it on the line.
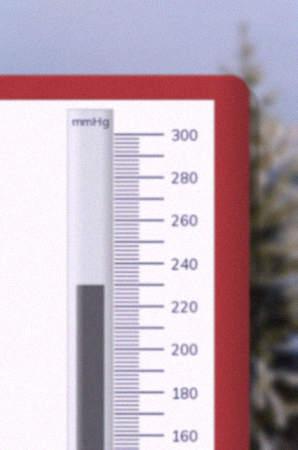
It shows 230 mmHg
